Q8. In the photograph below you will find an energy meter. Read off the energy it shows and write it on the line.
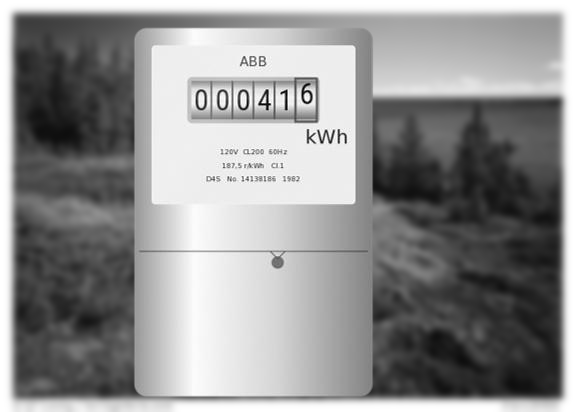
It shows 41.6 kWh
